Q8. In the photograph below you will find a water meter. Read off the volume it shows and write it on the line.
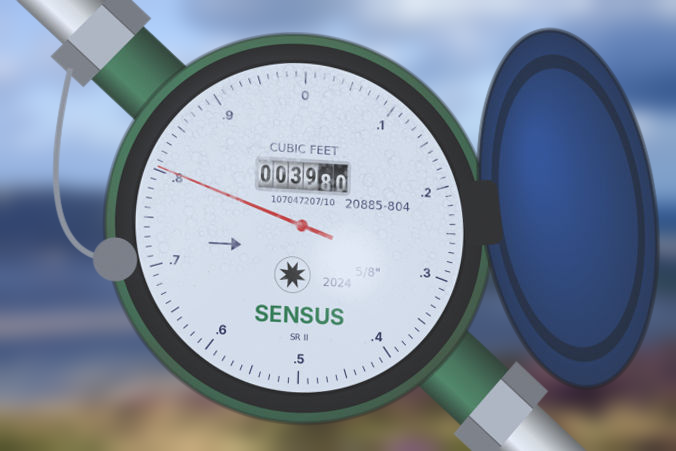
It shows 3979.80 ft³
